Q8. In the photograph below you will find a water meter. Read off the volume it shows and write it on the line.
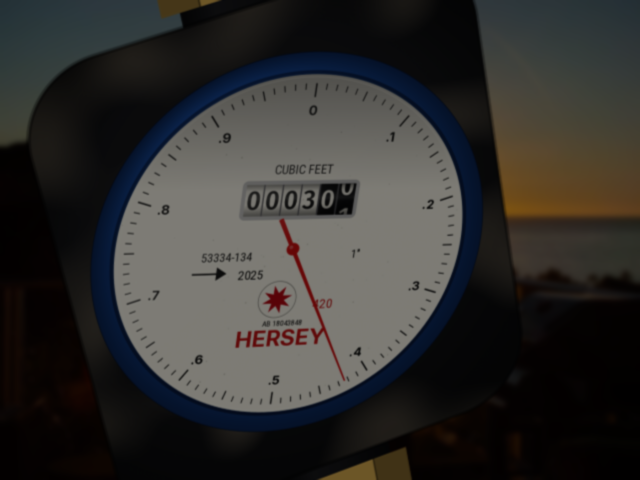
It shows 300.42 ft³
